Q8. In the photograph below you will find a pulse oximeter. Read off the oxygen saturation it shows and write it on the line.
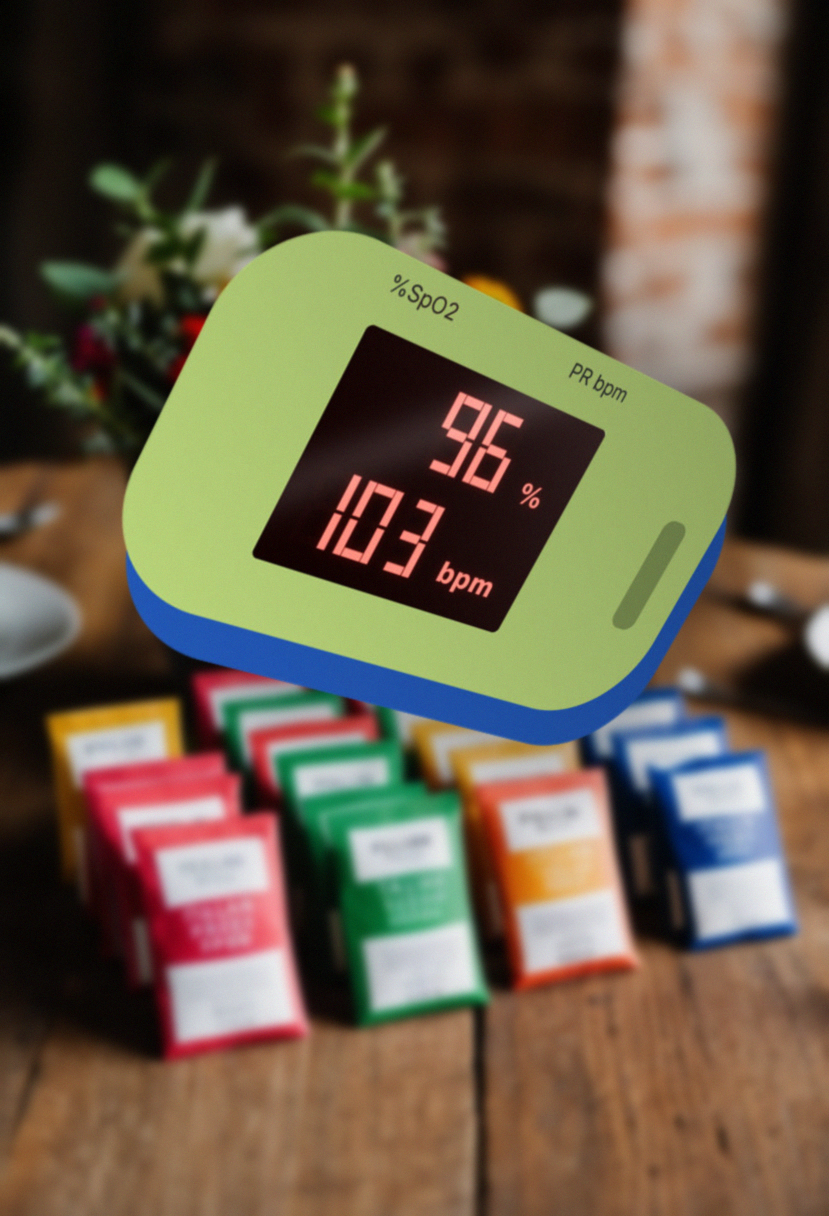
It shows 96 %
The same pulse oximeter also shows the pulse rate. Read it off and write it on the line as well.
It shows 103 bpm
